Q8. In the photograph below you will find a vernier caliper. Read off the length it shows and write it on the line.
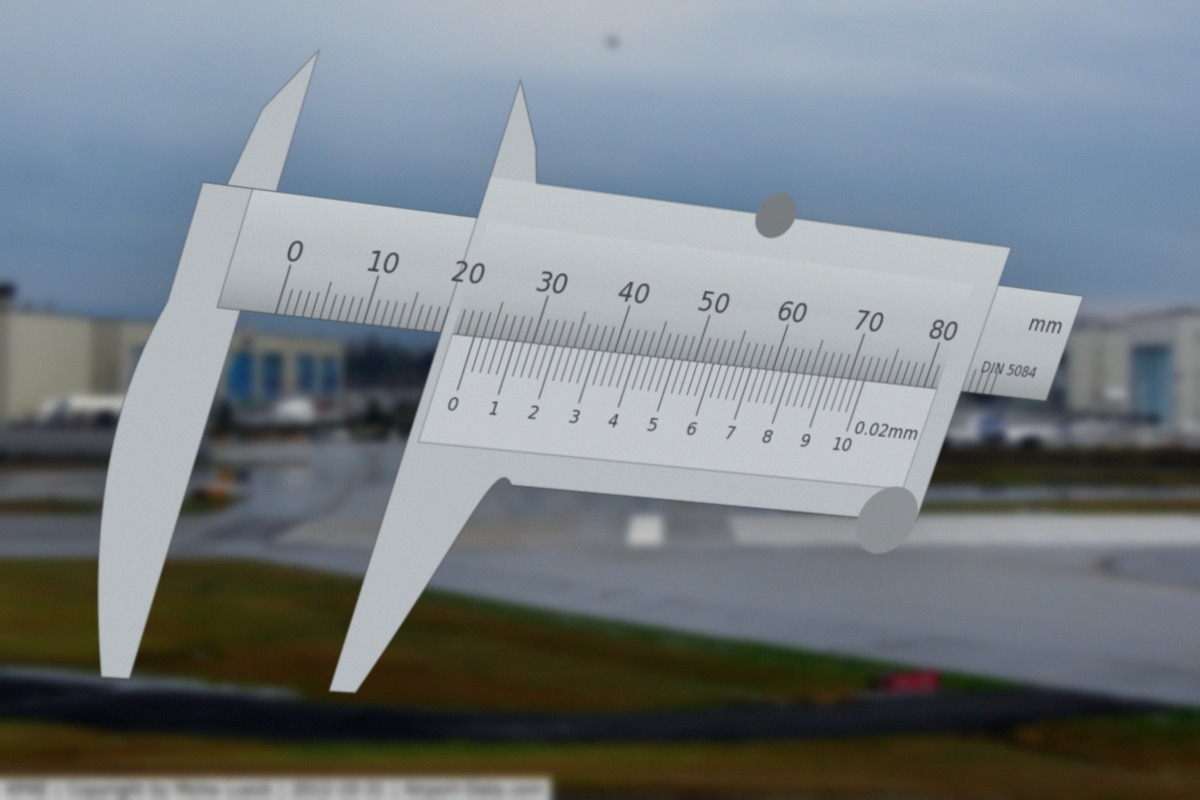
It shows 23.0 mm
